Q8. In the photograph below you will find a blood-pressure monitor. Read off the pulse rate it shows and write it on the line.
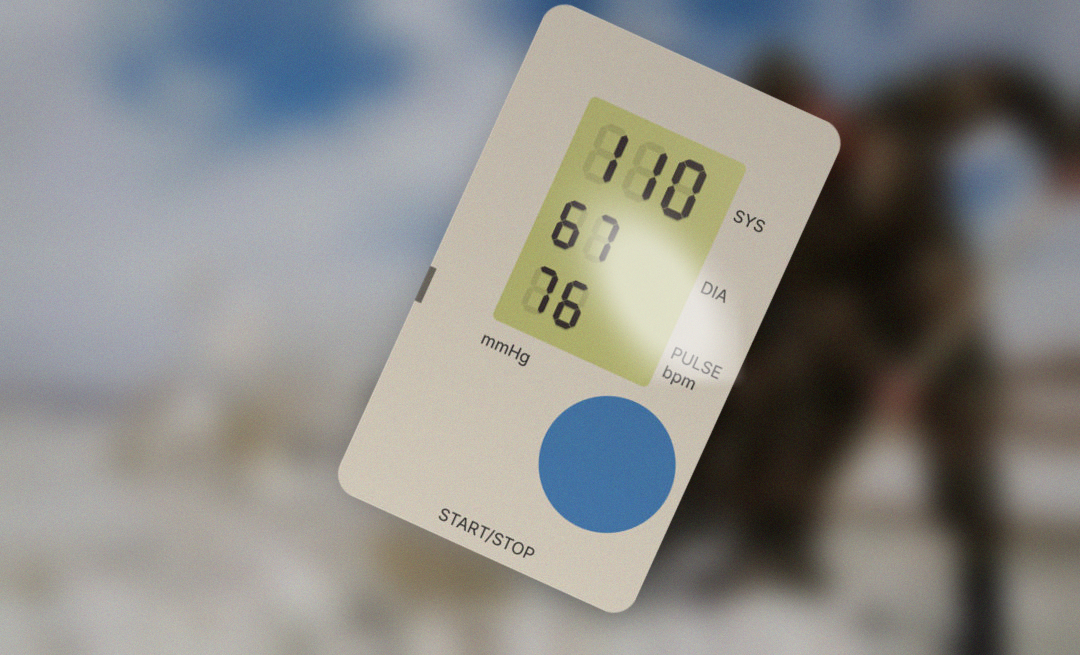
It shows 76 bpm
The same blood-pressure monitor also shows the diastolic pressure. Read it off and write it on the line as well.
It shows 67 mmHg
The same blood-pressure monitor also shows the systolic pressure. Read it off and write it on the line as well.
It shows 110 mmHg
